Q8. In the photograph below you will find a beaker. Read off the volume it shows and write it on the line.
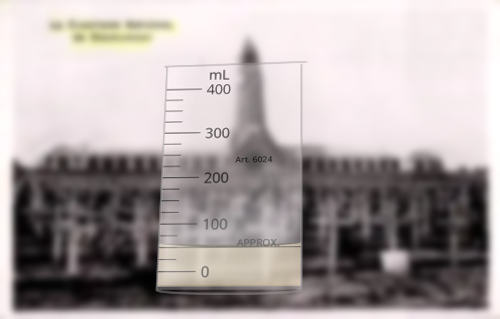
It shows 50 mL
